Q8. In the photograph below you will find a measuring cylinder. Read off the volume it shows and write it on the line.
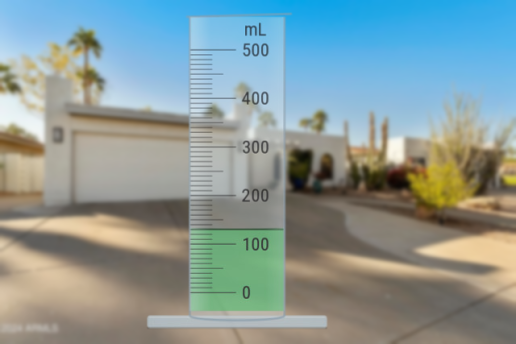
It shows 130 mL
